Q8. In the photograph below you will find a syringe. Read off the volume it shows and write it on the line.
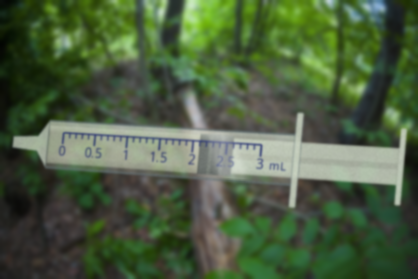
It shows 2.1 mL
